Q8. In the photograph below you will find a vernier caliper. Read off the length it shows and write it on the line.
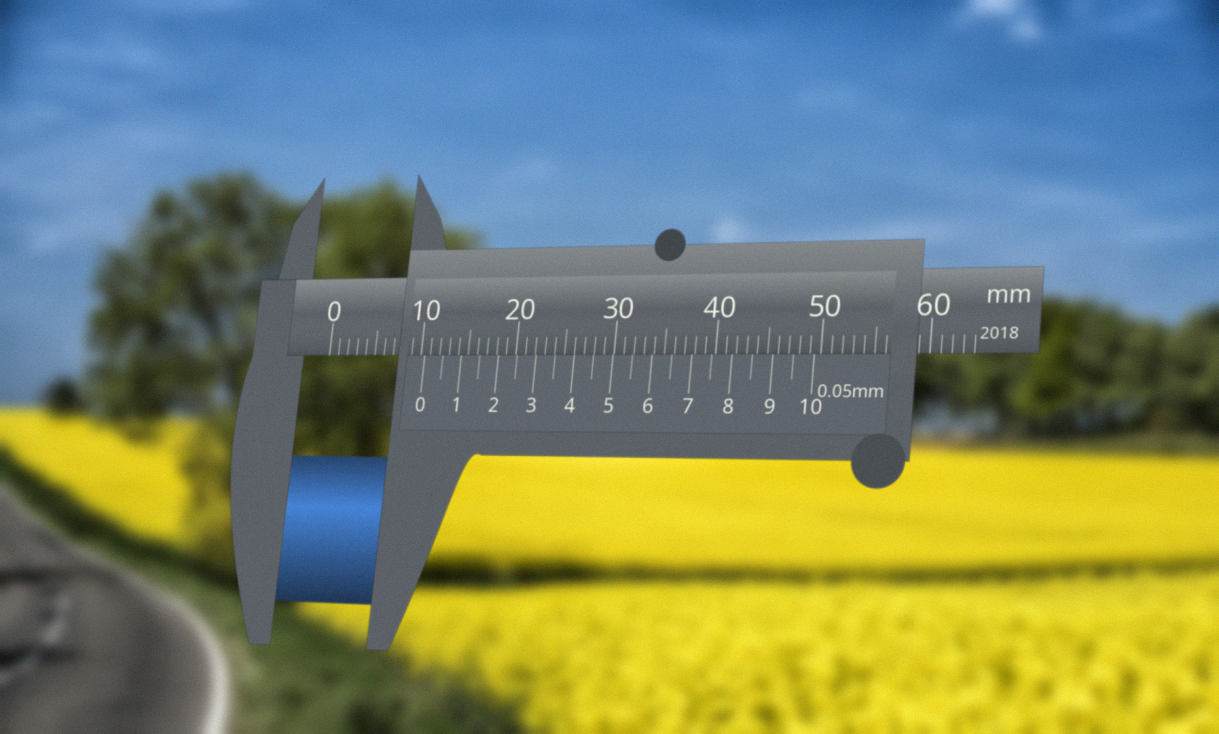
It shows 10.4 mm
